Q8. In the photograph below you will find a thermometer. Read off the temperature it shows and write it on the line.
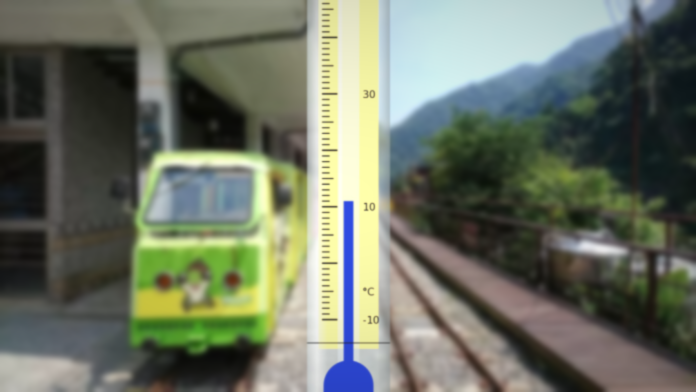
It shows 11 °C
